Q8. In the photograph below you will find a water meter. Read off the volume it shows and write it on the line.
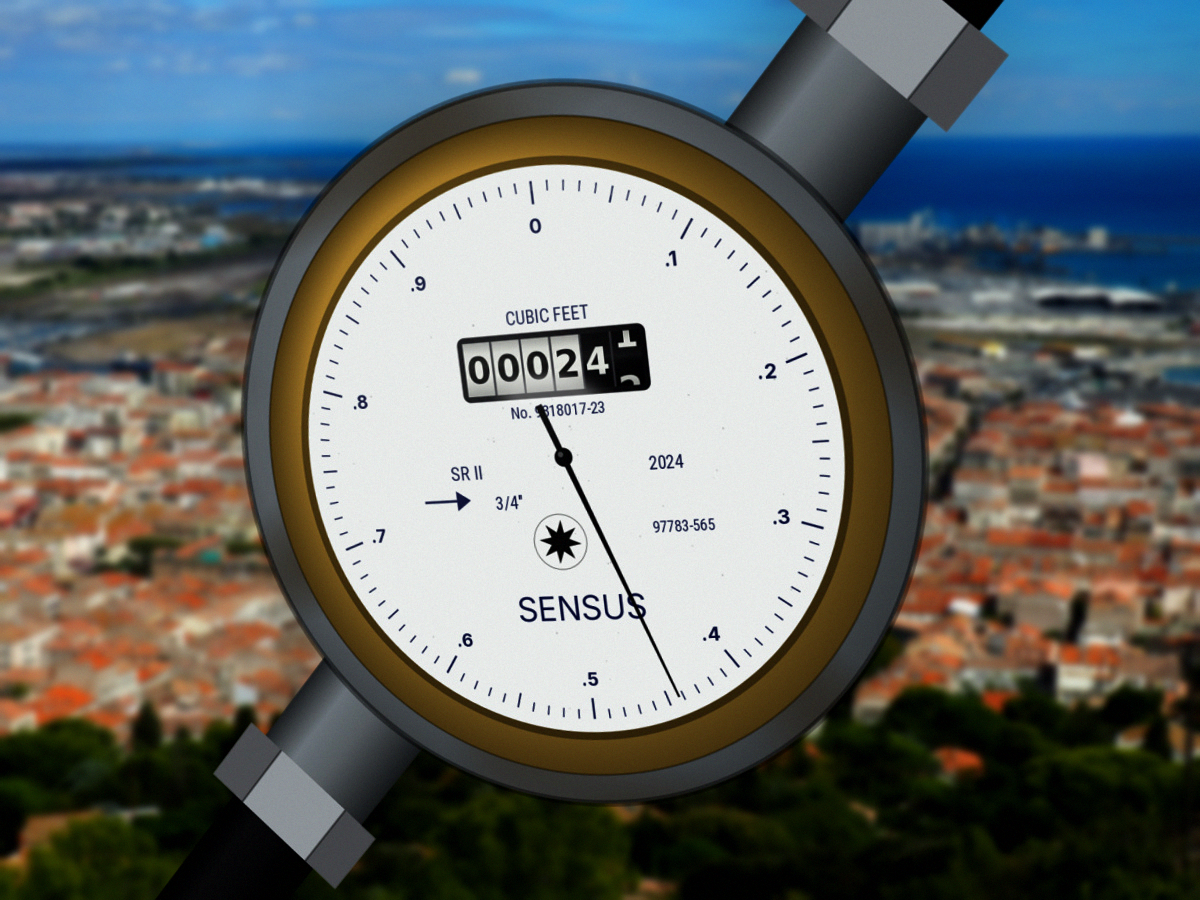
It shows 241.44 ft³
